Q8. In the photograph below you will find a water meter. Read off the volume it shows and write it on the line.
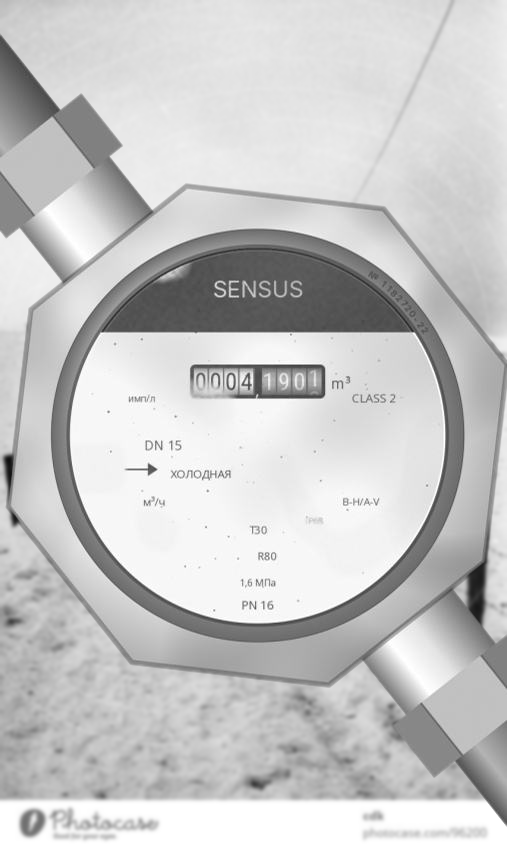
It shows 4.1901 m³
